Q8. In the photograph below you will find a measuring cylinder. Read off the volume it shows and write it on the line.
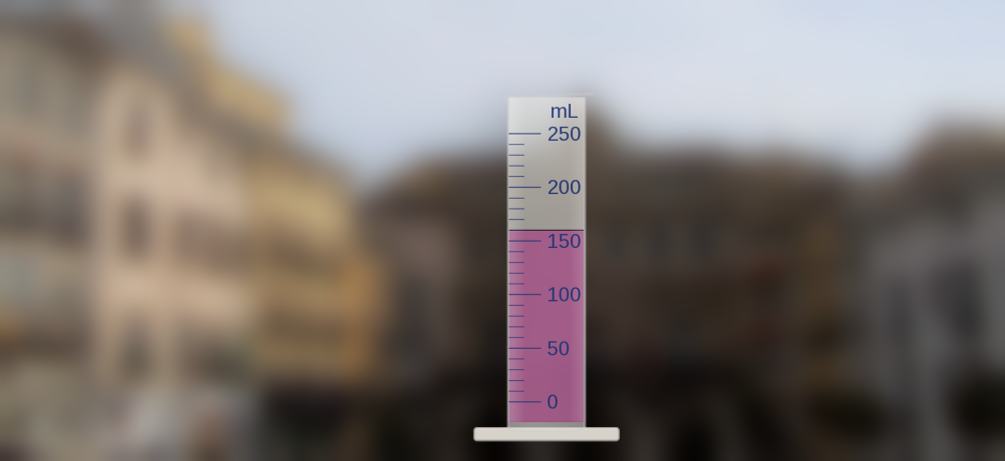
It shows 160 mL
